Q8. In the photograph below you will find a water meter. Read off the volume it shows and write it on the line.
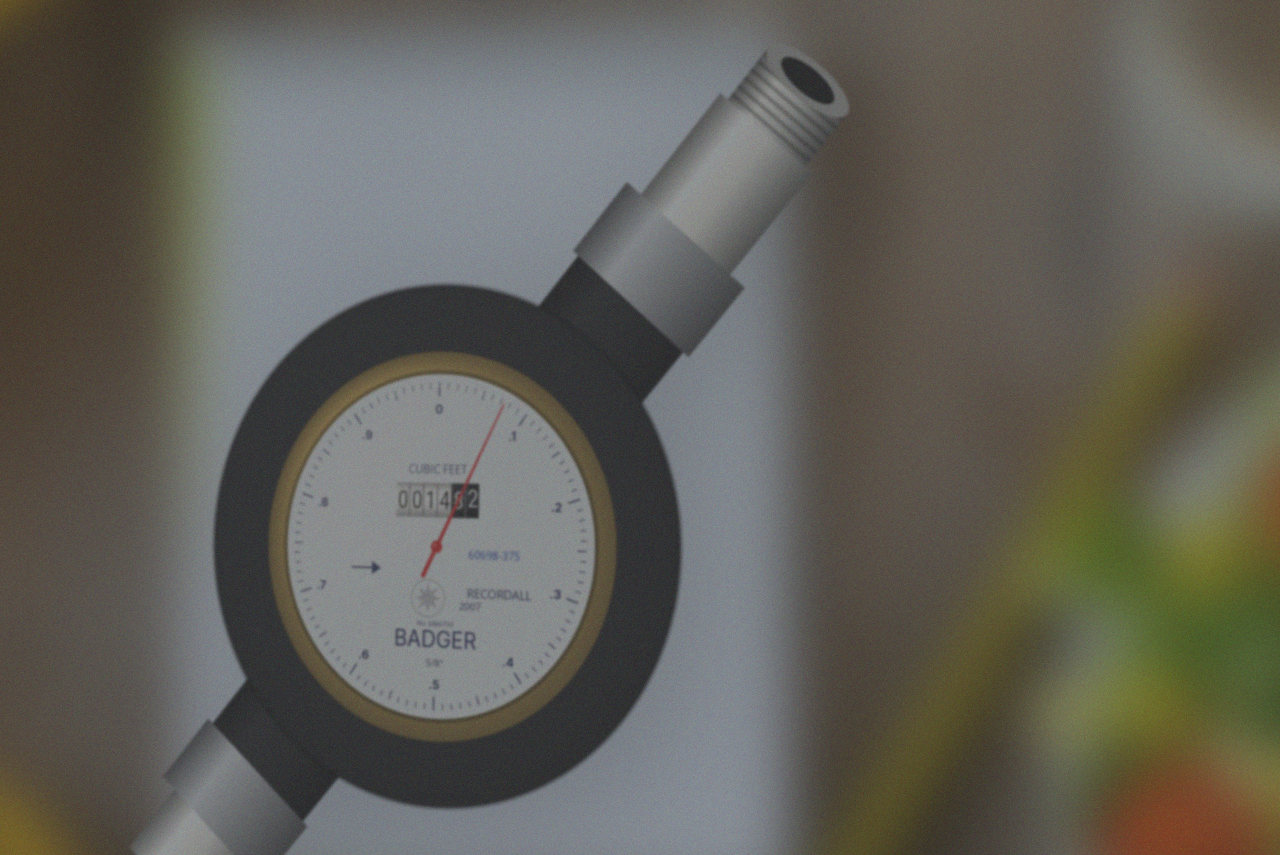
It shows 1482.07 ft³
